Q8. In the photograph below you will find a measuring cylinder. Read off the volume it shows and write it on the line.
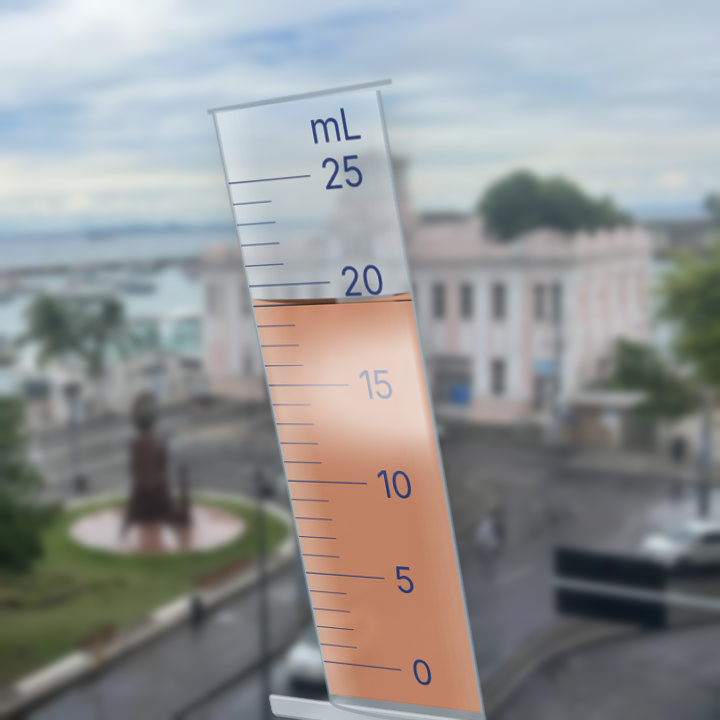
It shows 19 mL
